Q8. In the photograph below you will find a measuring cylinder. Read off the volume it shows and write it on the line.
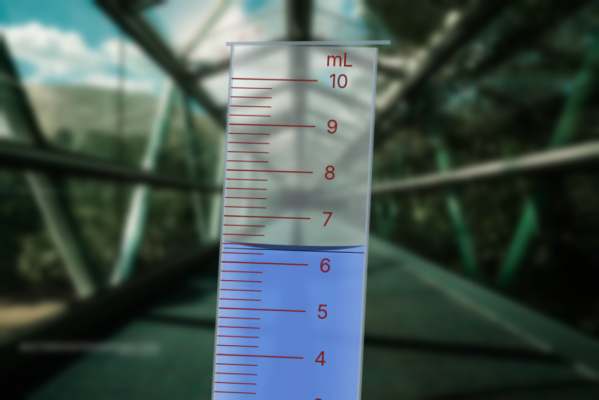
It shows 6.3 mL
